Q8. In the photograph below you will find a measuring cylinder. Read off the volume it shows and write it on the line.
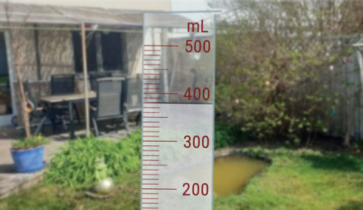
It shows 380 mL
